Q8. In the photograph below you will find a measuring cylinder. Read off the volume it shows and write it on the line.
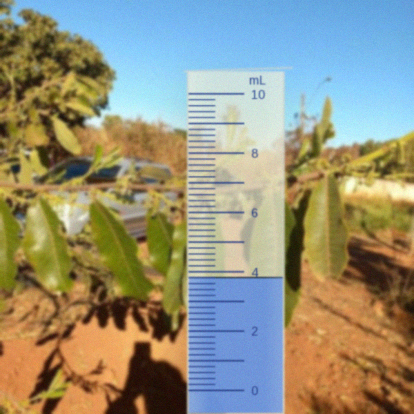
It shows 3.8 mL
